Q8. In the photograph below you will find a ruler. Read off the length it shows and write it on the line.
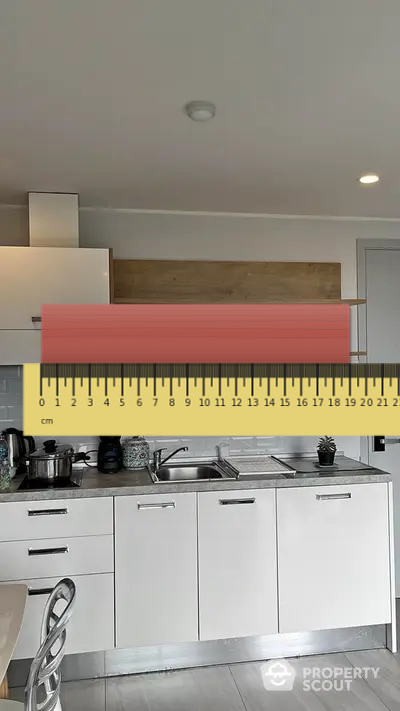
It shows 19 cm
